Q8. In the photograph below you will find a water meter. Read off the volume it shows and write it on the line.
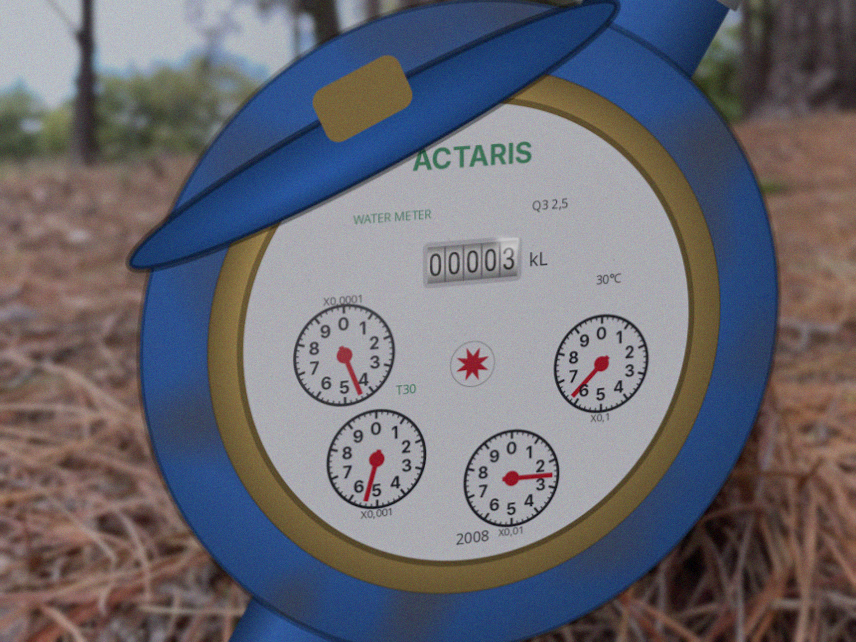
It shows 3.6254 kL
